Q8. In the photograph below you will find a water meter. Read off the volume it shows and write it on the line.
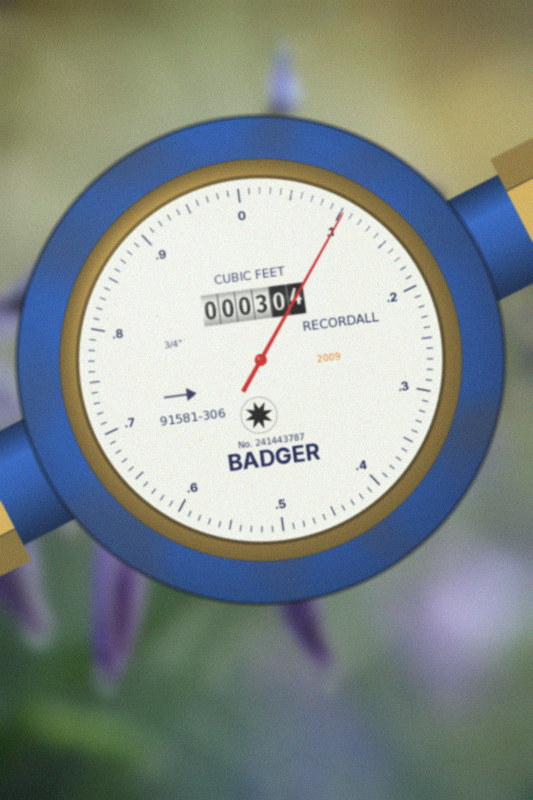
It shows 304.10 ft³
